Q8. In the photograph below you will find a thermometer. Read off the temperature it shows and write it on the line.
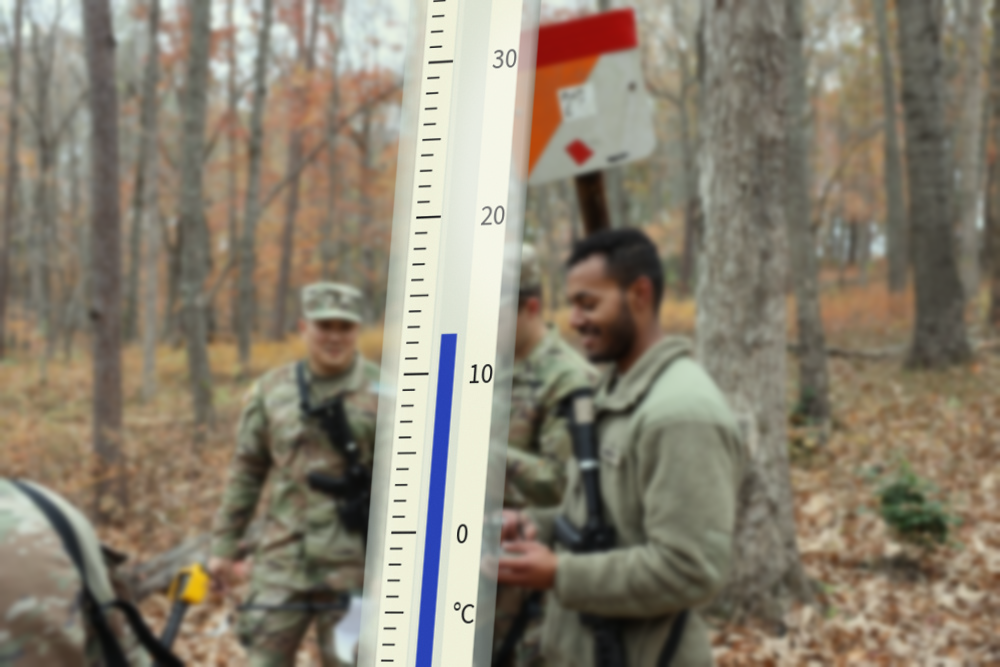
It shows 12.5 °C
